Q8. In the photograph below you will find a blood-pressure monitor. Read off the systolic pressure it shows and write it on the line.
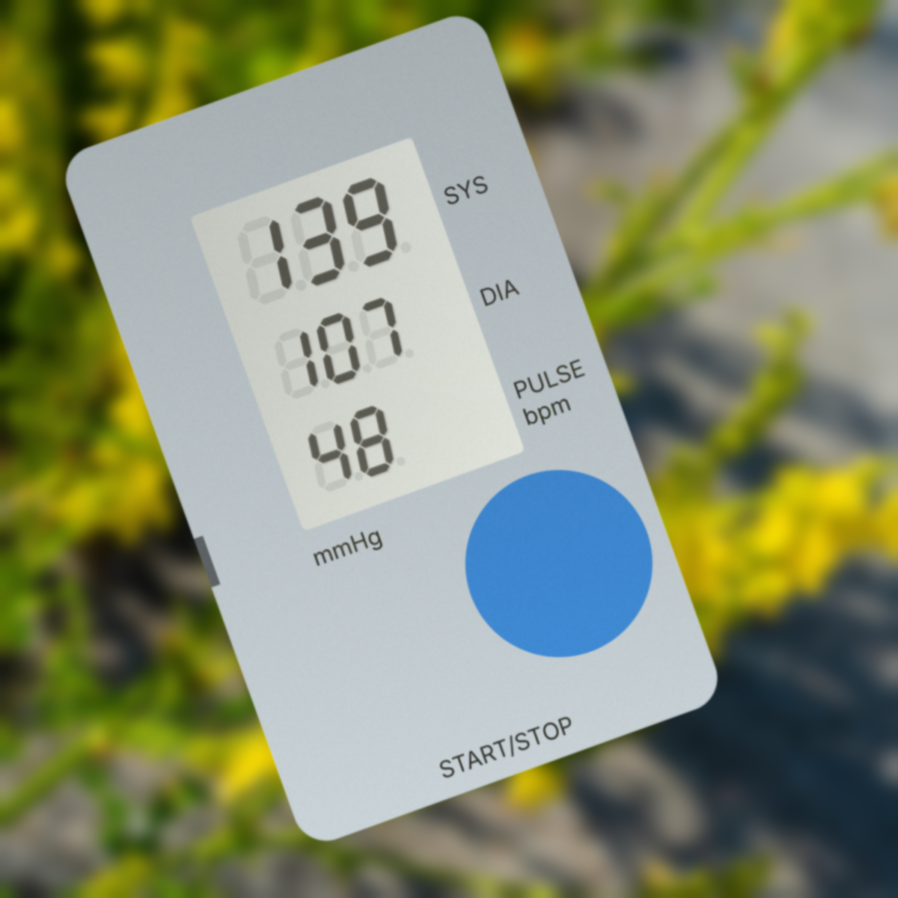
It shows 139 mmHg
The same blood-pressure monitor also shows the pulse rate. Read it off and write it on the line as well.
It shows 48 bpm
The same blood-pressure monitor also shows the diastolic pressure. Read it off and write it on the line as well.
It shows 107 mmHg
